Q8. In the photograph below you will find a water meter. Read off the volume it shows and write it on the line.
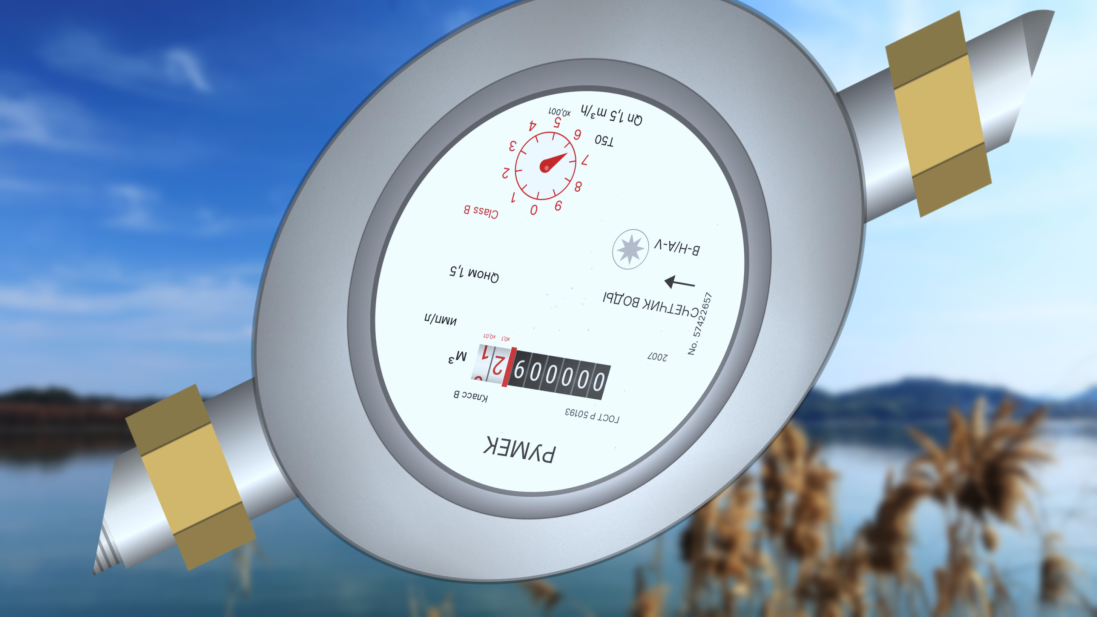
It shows 9.206 m³
